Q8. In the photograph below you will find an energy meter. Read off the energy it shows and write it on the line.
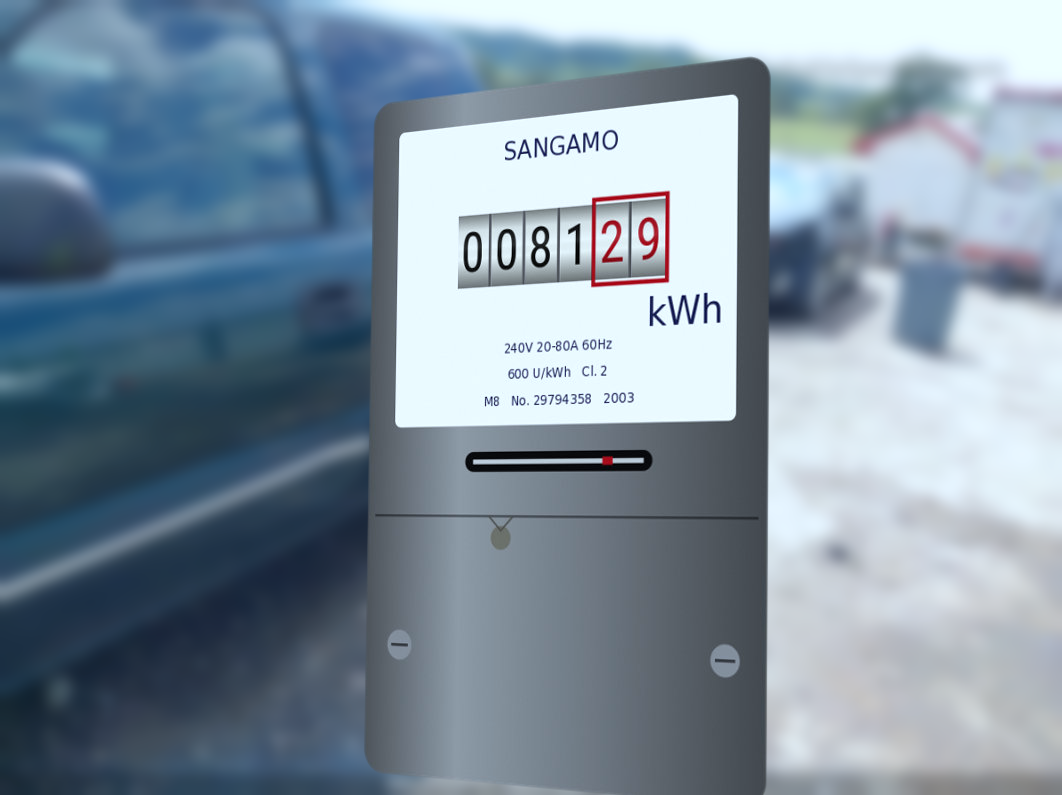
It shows 81.29 kWh
